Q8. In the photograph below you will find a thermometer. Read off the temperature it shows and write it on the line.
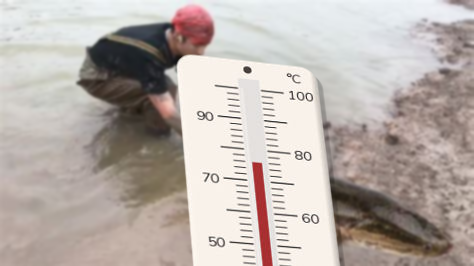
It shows 76 °C
